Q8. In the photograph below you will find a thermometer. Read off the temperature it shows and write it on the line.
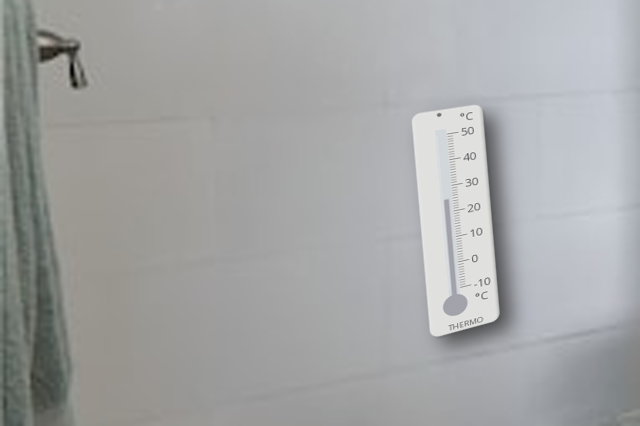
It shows 25 °C
